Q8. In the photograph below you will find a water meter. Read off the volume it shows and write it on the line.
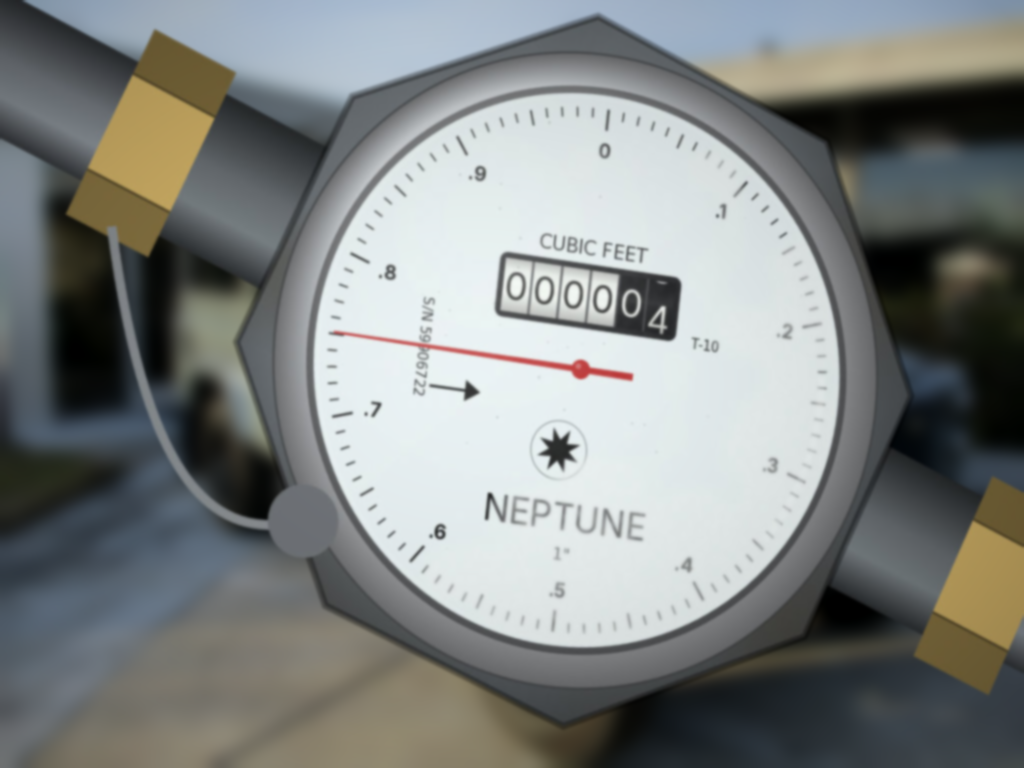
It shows 3.75 ft³
